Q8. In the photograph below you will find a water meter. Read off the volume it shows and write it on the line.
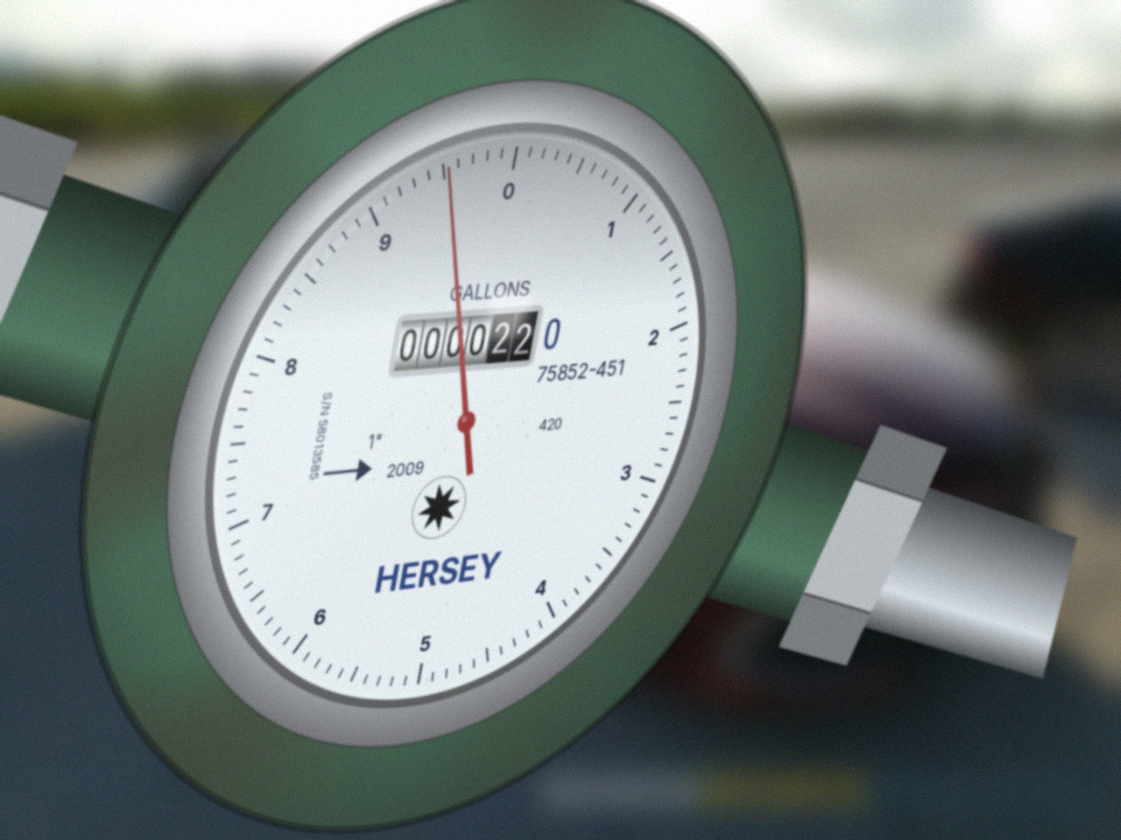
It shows 219.5 gal
